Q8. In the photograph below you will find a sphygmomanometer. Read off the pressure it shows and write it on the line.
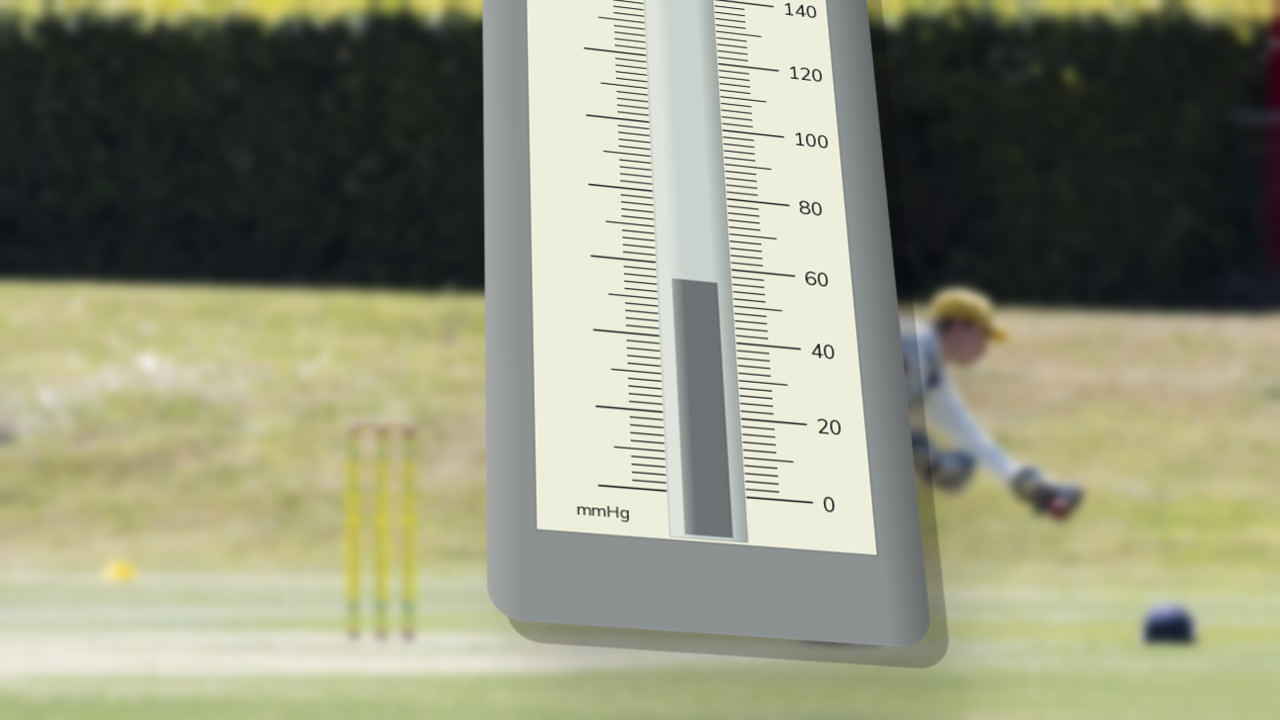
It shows 56 mmHg
